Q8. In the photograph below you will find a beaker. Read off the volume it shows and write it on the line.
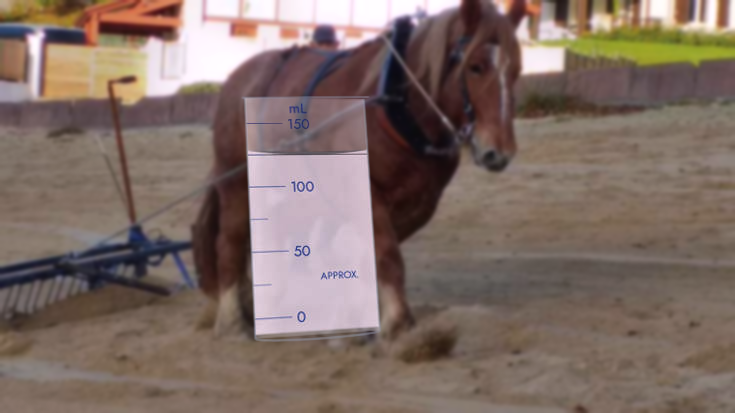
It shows 125 mL
